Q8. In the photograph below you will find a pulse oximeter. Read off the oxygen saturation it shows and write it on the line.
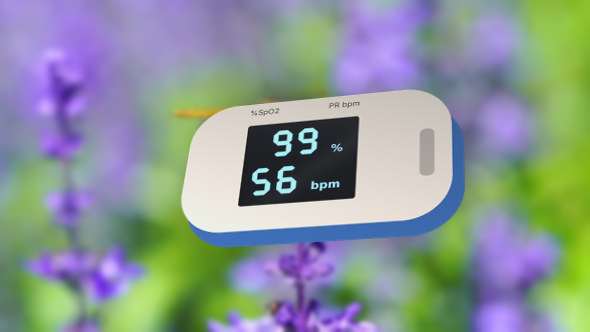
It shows 99 %
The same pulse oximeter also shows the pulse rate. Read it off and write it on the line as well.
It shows 56 bpm
